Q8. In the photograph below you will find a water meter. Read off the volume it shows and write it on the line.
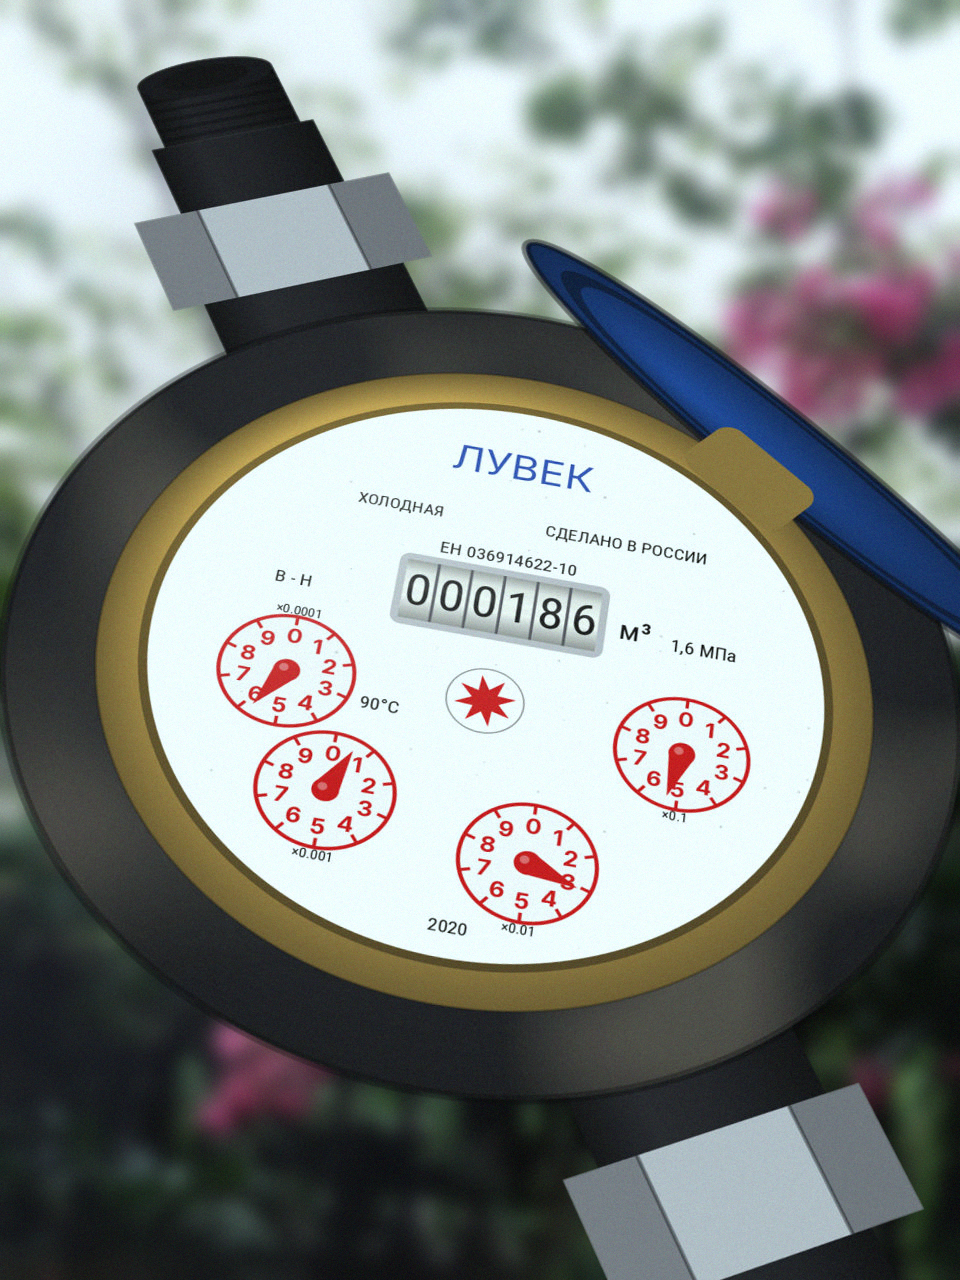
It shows 186.5305 m³
